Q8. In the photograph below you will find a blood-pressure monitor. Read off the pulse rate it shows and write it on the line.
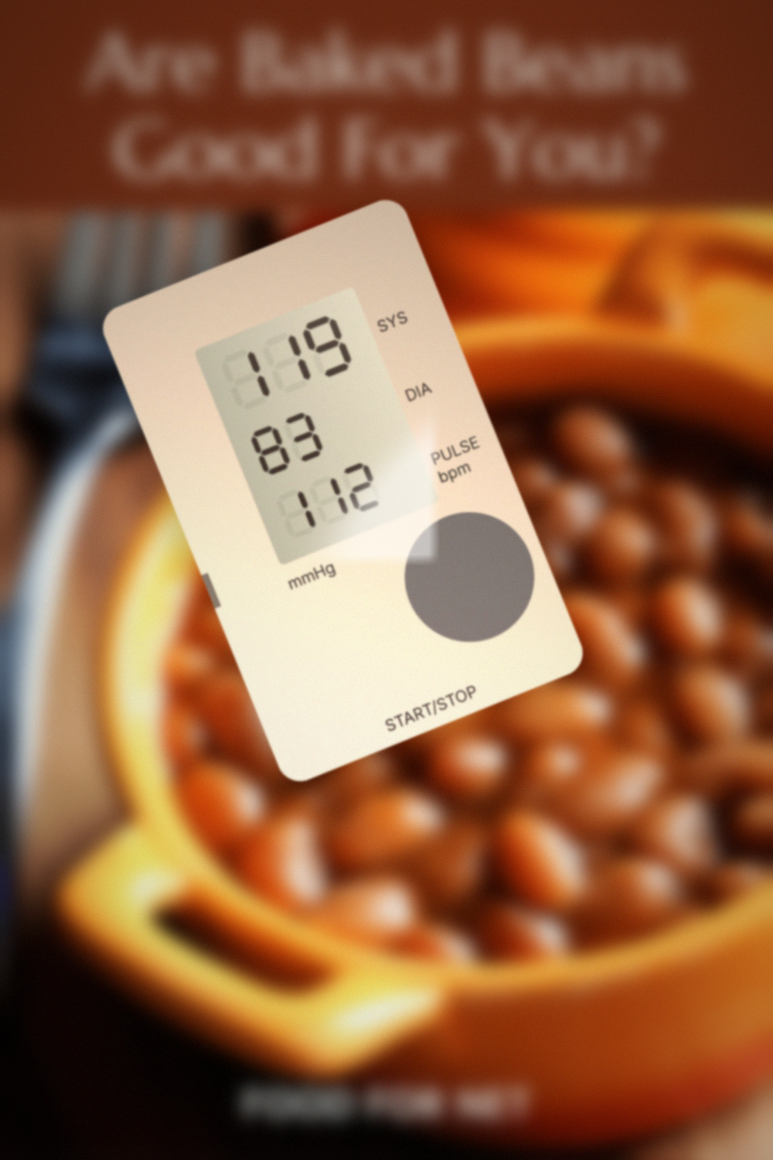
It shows 112 bpm
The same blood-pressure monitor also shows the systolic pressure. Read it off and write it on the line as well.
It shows 119 mmHg
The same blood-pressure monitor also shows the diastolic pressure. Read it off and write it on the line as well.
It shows 83 mmHg
